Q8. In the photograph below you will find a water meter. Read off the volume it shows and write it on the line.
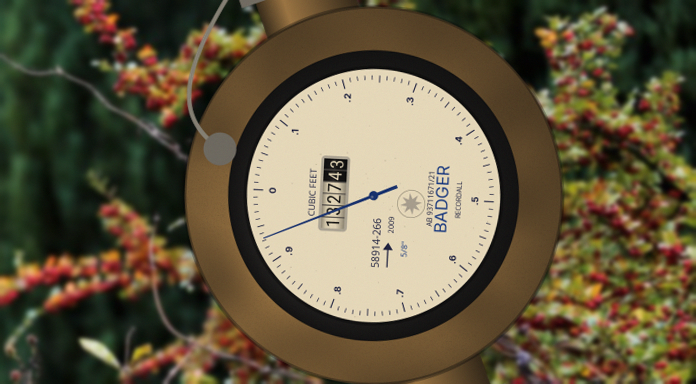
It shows 132742.93 ft³
